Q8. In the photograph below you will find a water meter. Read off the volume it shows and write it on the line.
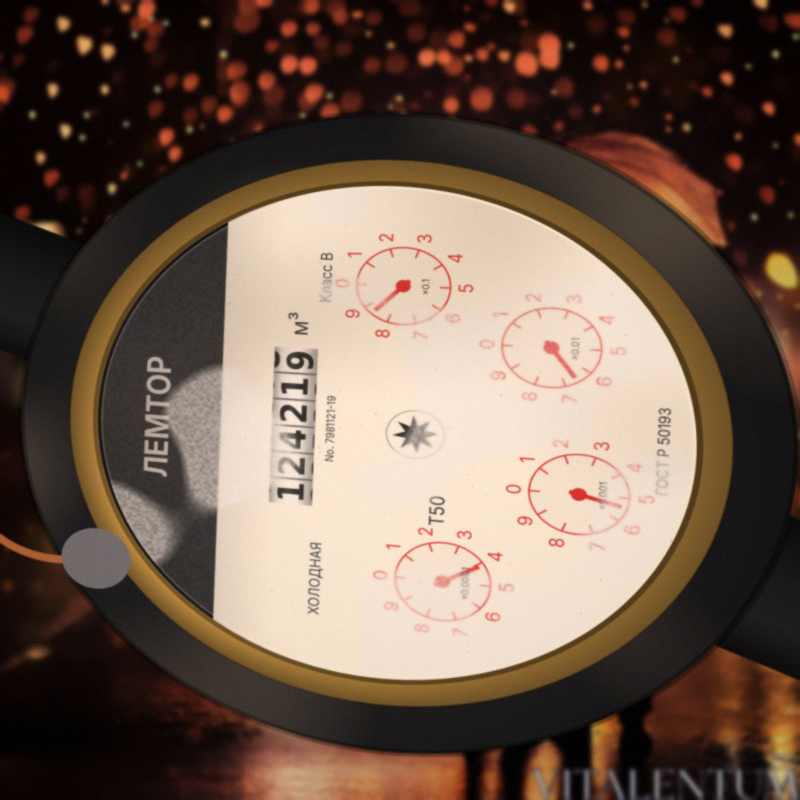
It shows 124218.8654 m³
